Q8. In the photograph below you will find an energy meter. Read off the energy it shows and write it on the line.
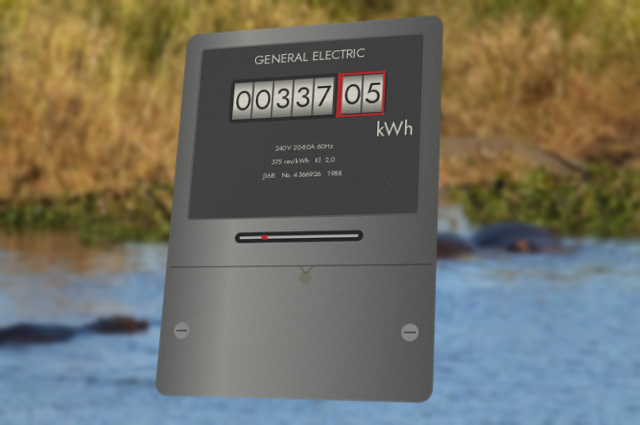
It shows 337.05 kWh
